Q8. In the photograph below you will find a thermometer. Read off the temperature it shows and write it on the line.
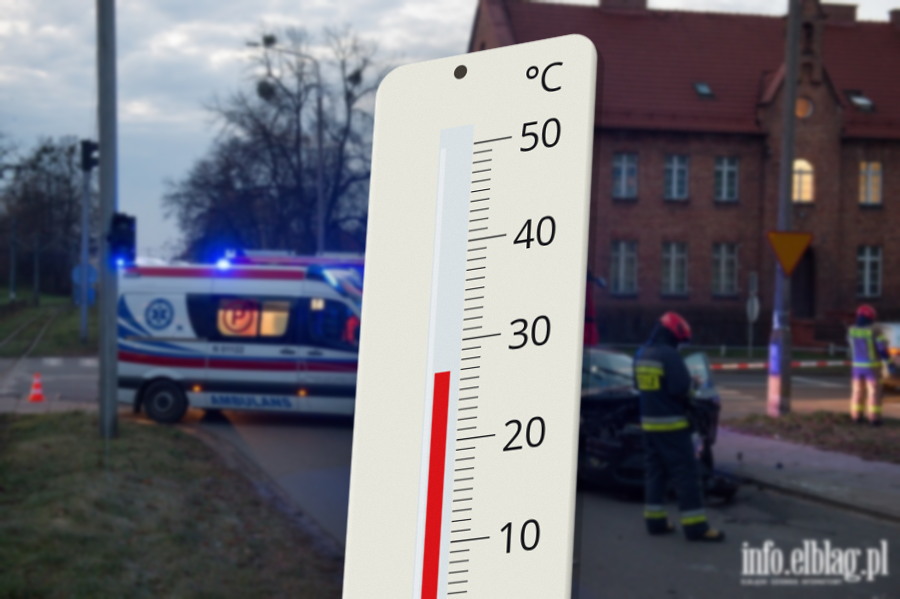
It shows 27 °C
